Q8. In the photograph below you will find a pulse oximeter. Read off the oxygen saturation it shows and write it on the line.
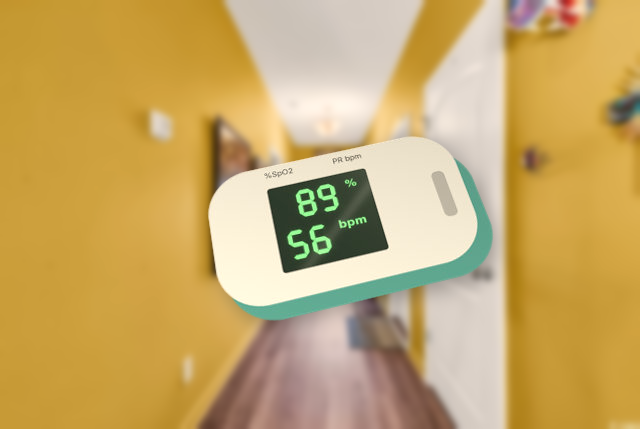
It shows 89 %
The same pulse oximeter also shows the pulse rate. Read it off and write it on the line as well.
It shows 56 bpm
